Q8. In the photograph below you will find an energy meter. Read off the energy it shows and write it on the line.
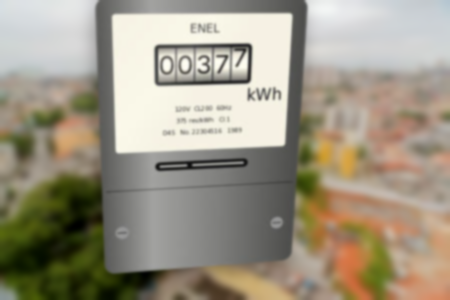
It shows 377 kWh
